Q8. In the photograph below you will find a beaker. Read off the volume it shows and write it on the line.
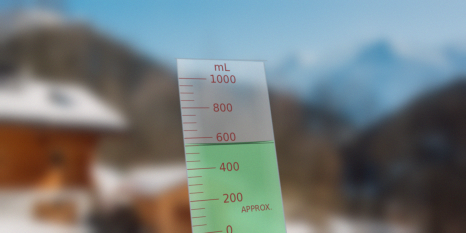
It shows 550 mL
